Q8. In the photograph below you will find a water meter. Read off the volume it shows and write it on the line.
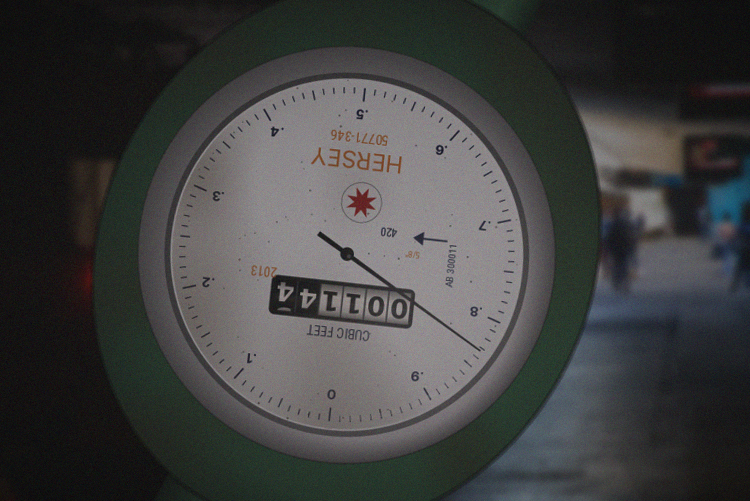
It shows 1143.83 ft³
